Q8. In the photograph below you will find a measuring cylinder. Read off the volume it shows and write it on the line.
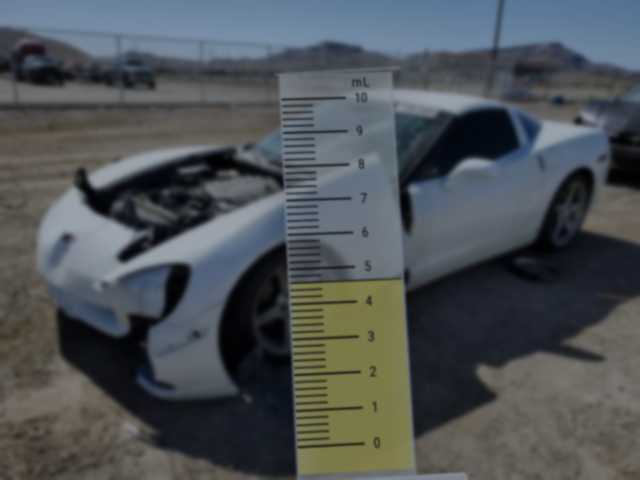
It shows 4.6 mL
